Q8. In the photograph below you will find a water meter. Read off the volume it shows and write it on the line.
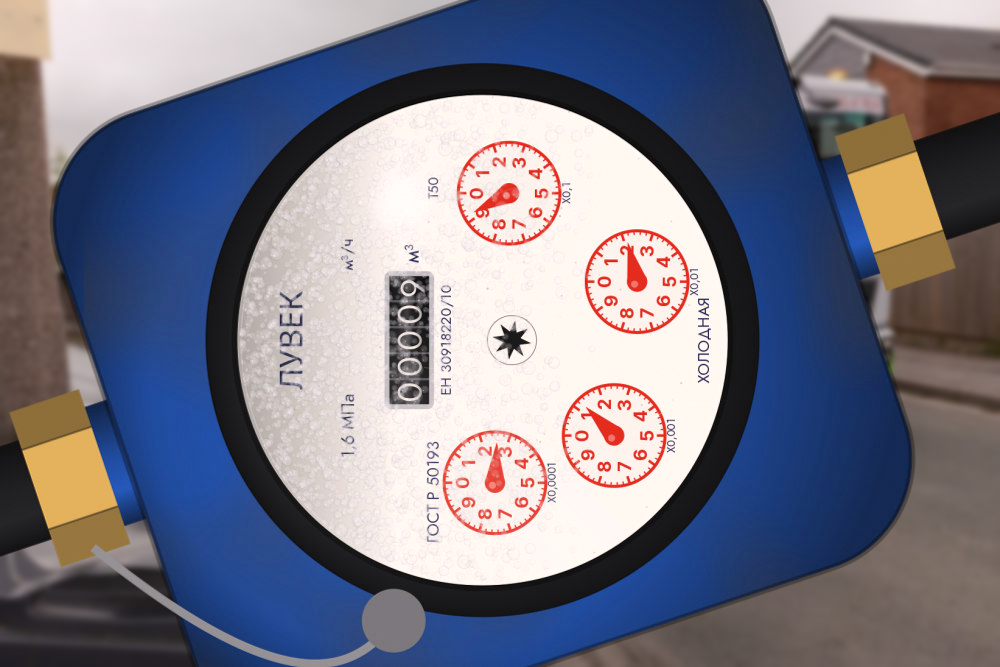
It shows 8.9212 m³
